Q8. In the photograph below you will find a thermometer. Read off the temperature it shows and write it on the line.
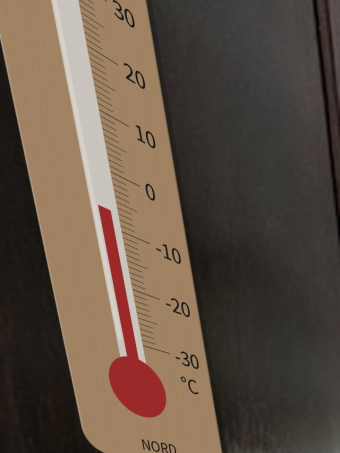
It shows -7 °C
